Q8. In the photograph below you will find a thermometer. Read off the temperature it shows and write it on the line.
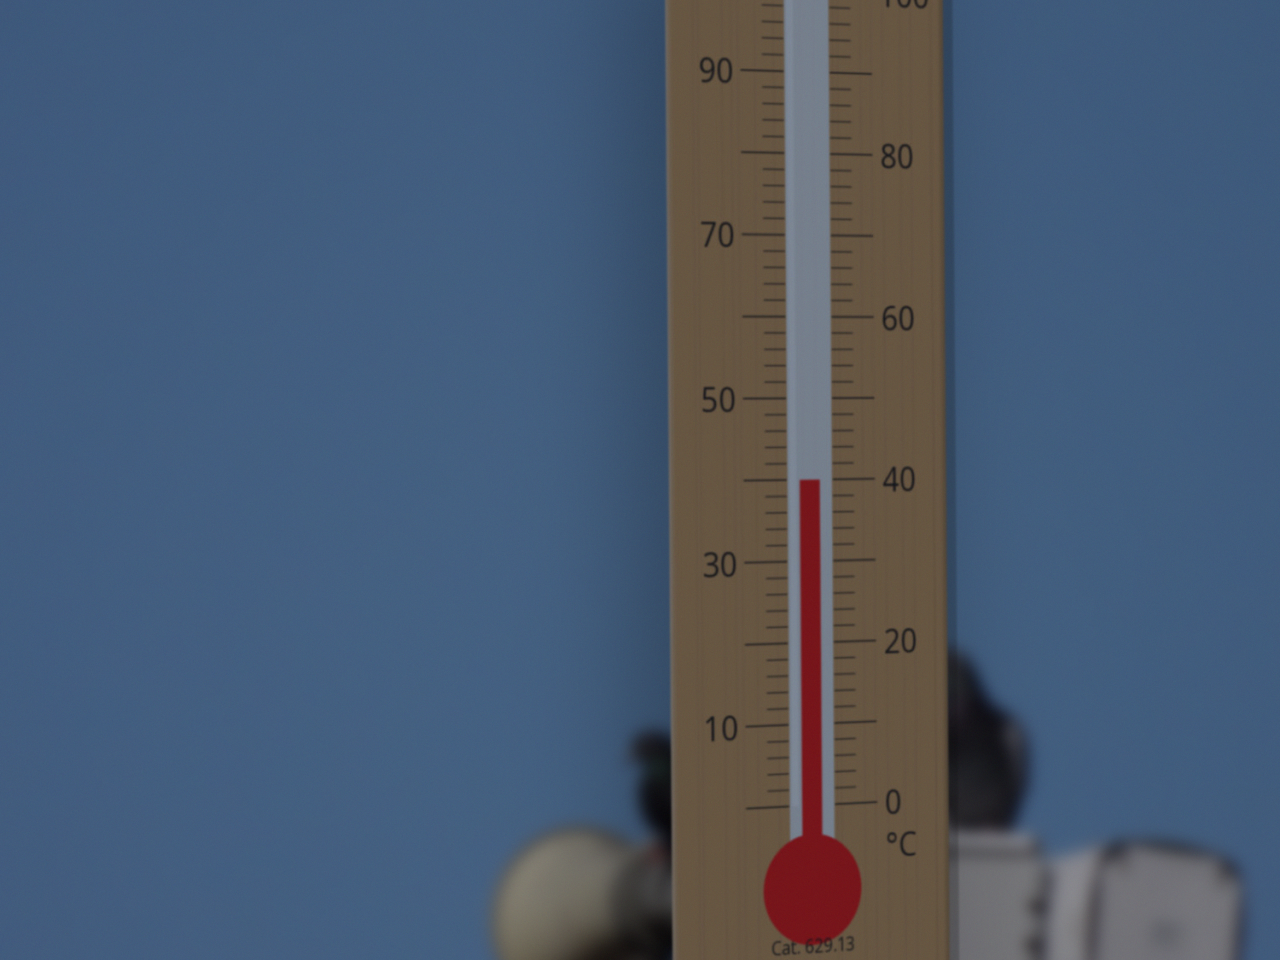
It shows 40 °C
